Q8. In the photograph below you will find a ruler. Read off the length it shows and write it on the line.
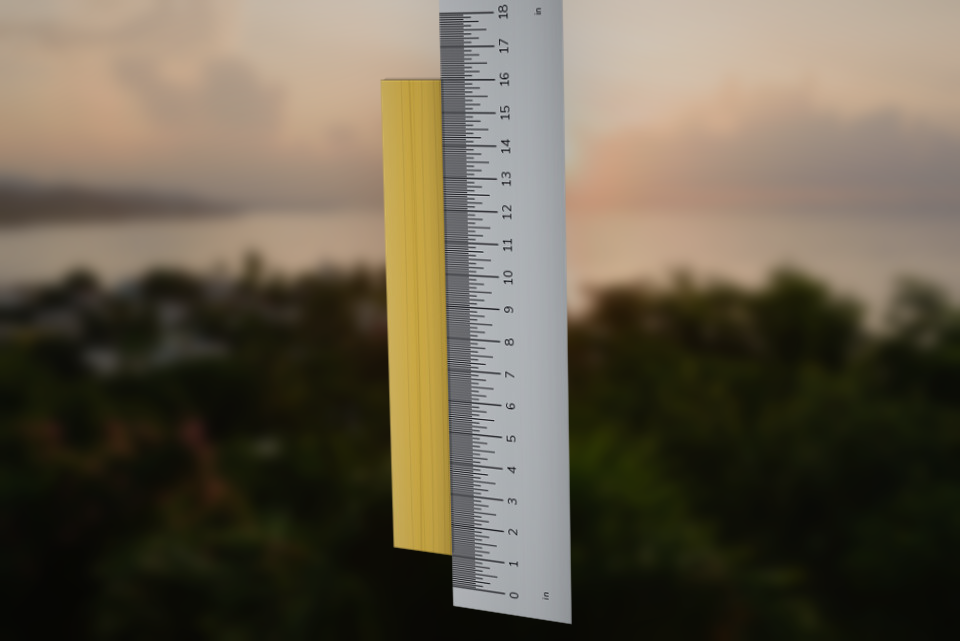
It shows 15 in
